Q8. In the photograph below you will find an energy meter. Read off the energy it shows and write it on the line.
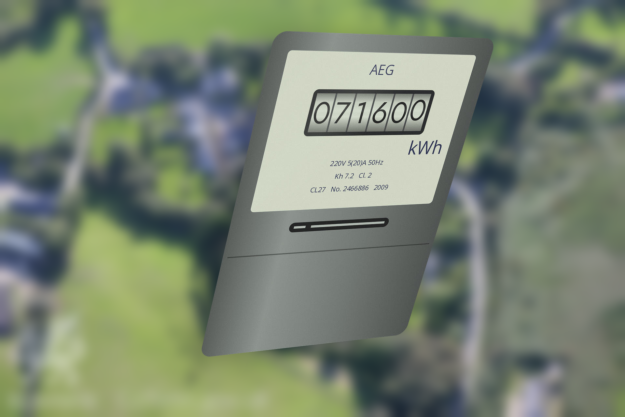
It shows 71600 kWh
